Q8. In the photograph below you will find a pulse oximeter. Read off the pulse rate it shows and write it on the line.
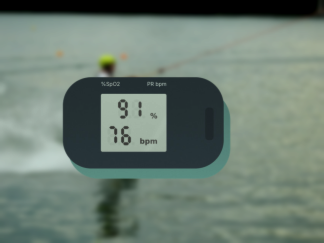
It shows 76 bpm
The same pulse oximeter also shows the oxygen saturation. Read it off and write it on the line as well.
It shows 91 %
